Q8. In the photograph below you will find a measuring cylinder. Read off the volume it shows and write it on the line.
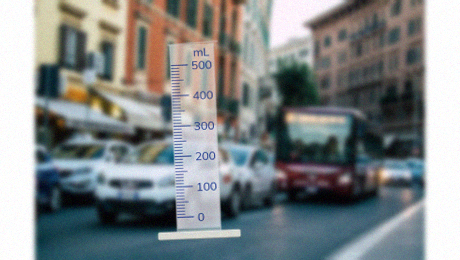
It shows 300 mL
